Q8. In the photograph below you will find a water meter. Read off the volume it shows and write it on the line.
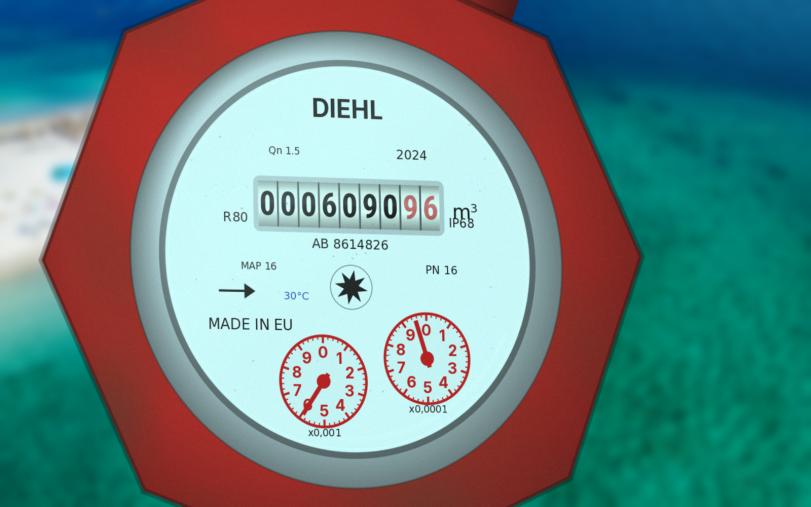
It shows 6090.9659 m³
